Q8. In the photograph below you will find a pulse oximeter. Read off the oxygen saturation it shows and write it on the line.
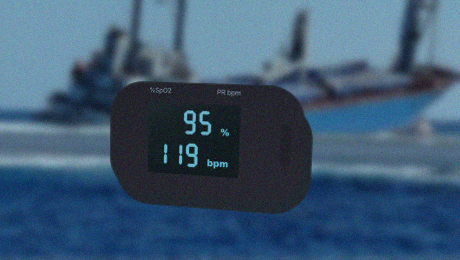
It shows 95 %
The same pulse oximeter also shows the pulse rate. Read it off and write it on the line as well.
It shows 119 bpm
